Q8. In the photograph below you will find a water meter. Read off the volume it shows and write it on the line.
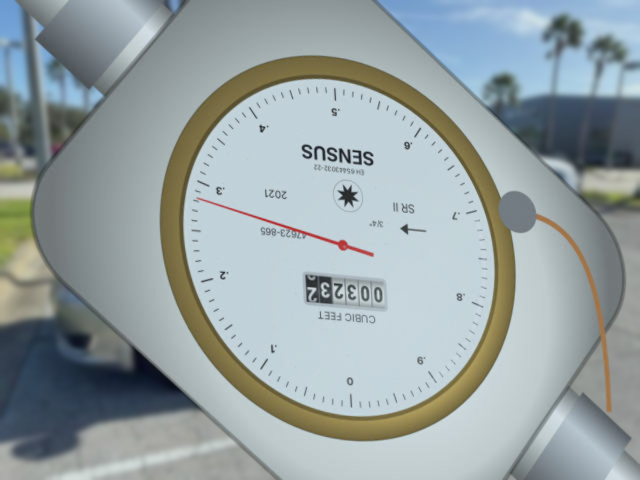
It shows 3232.28 ft³
